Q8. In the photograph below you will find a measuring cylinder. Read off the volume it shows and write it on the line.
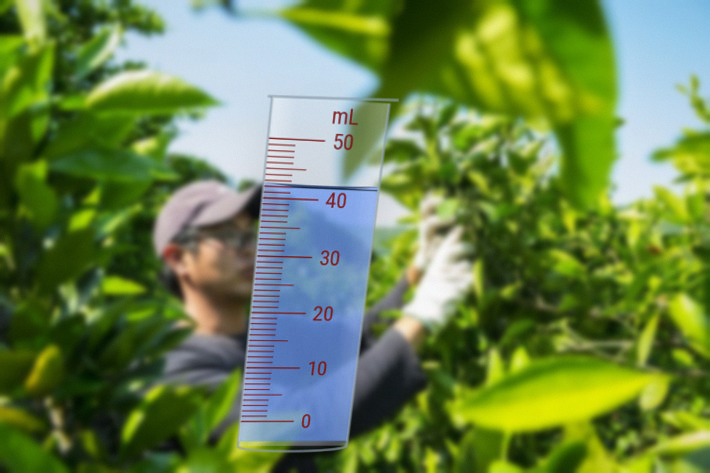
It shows 42 mL
